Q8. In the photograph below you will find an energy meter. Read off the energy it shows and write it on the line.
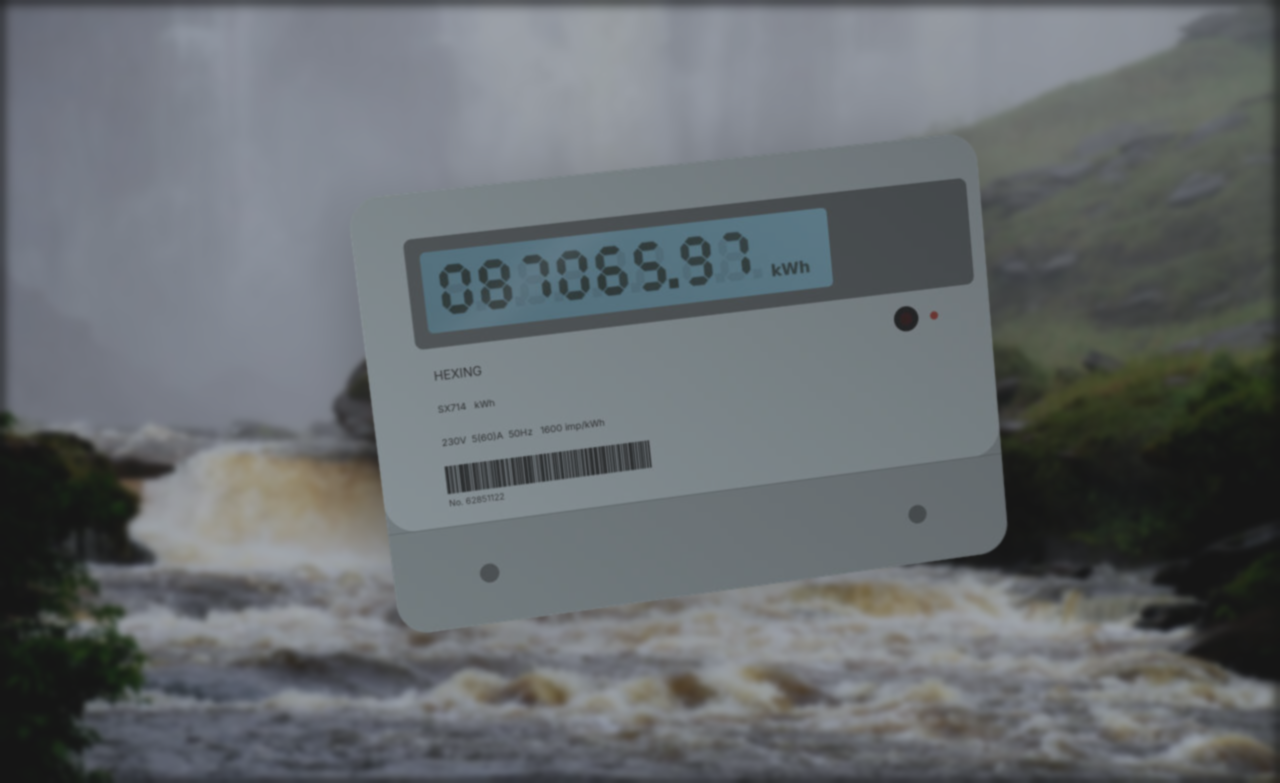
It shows 87065.97 kWh
